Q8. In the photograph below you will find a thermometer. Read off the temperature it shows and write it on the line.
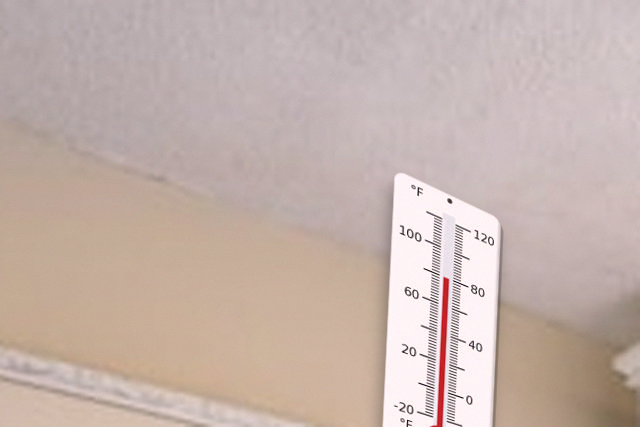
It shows 80 °F
